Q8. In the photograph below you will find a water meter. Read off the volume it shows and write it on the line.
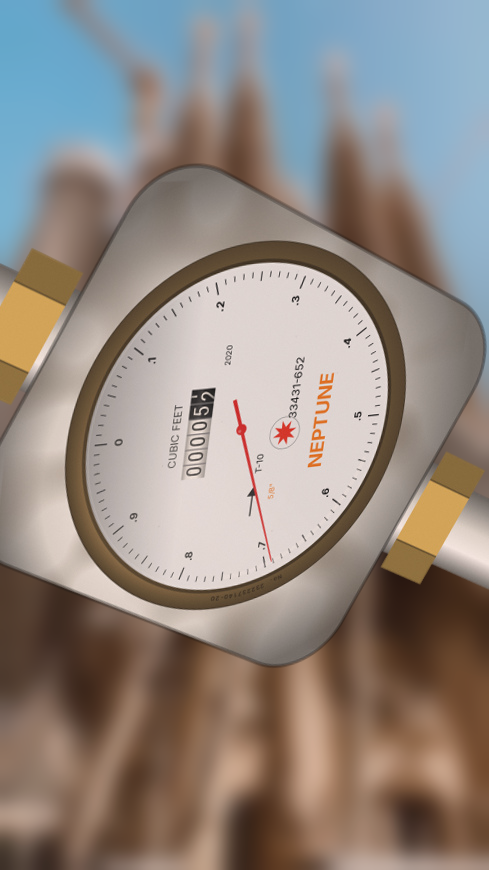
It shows 51.69 ft³
